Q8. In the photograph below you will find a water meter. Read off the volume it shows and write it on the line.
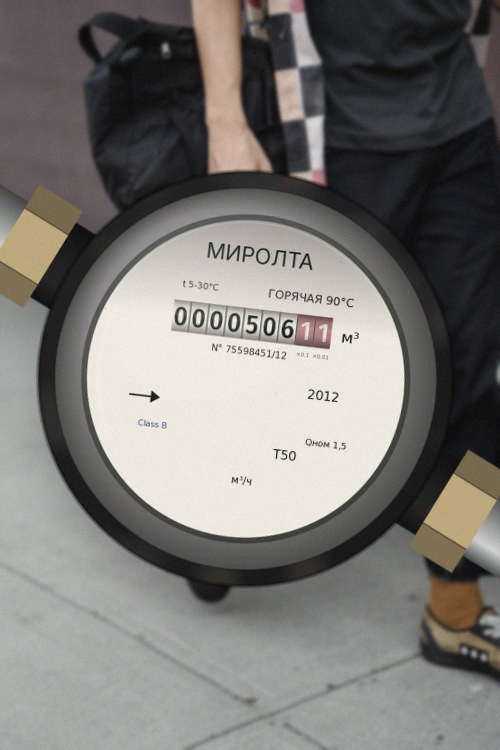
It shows 506.11 m³
